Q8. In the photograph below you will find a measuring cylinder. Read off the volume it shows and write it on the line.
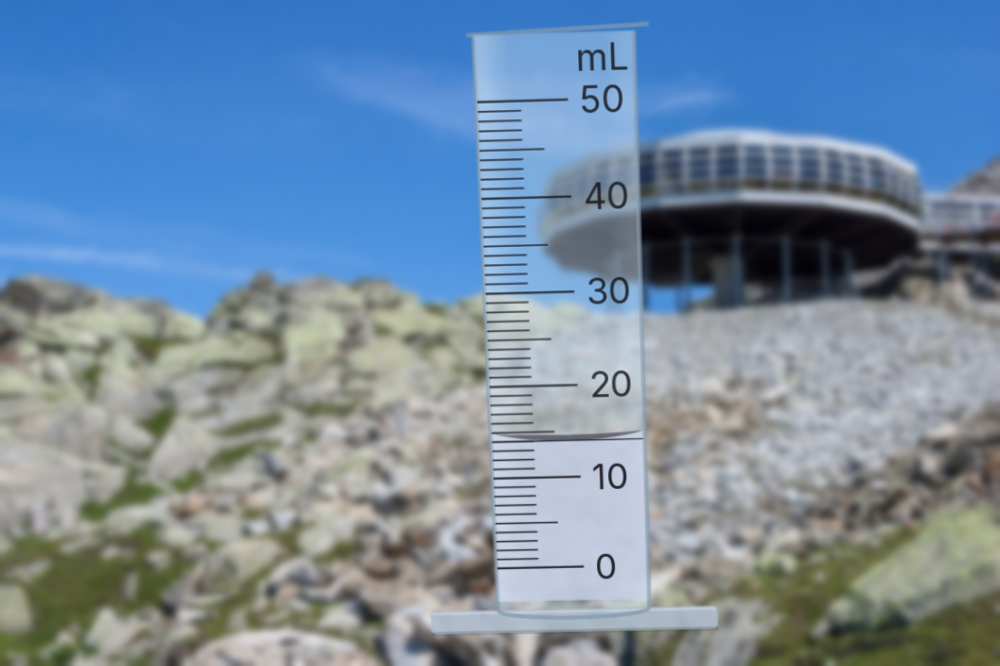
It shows 14 mL
